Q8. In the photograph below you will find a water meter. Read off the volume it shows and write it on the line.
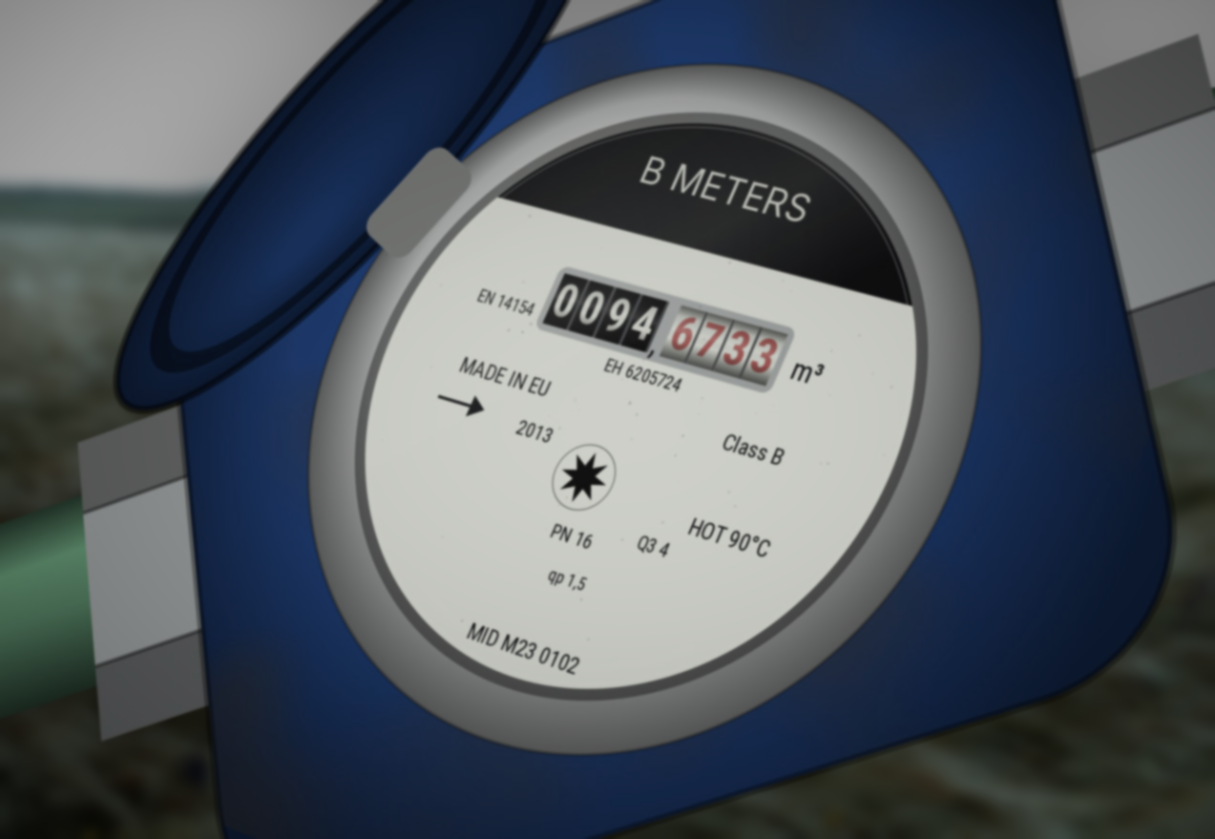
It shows 94.6733 m³
